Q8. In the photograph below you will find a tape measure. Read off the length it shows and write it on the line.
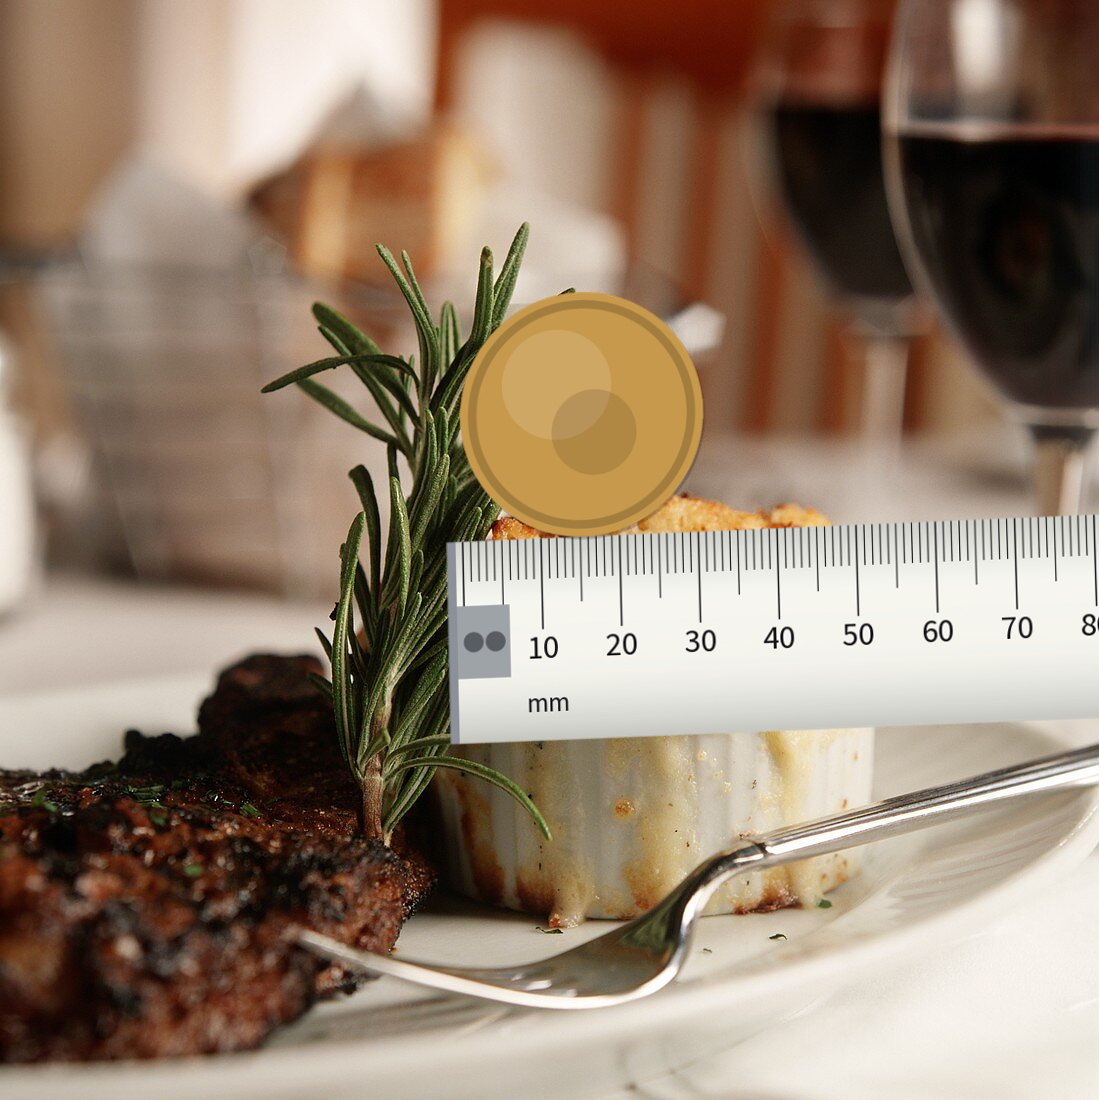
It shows 31 mm
